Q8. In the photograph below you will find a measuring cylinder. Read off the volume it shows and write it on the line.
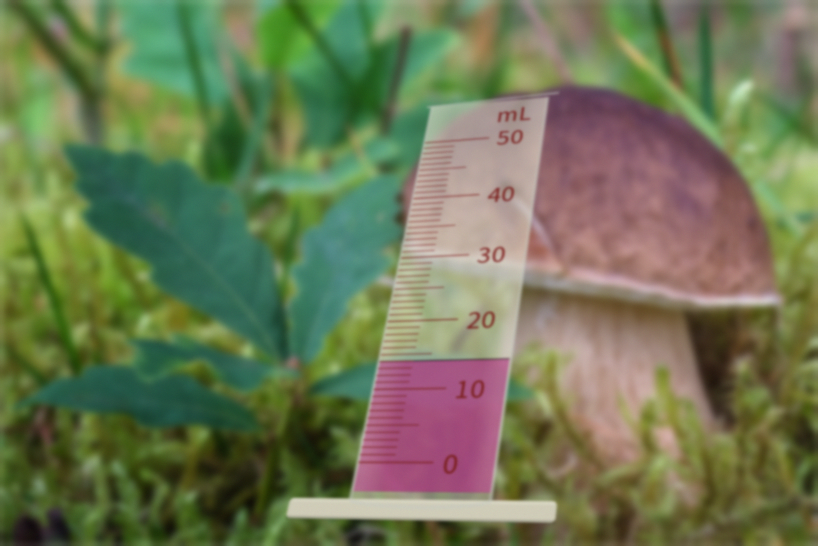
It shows 14 mL
